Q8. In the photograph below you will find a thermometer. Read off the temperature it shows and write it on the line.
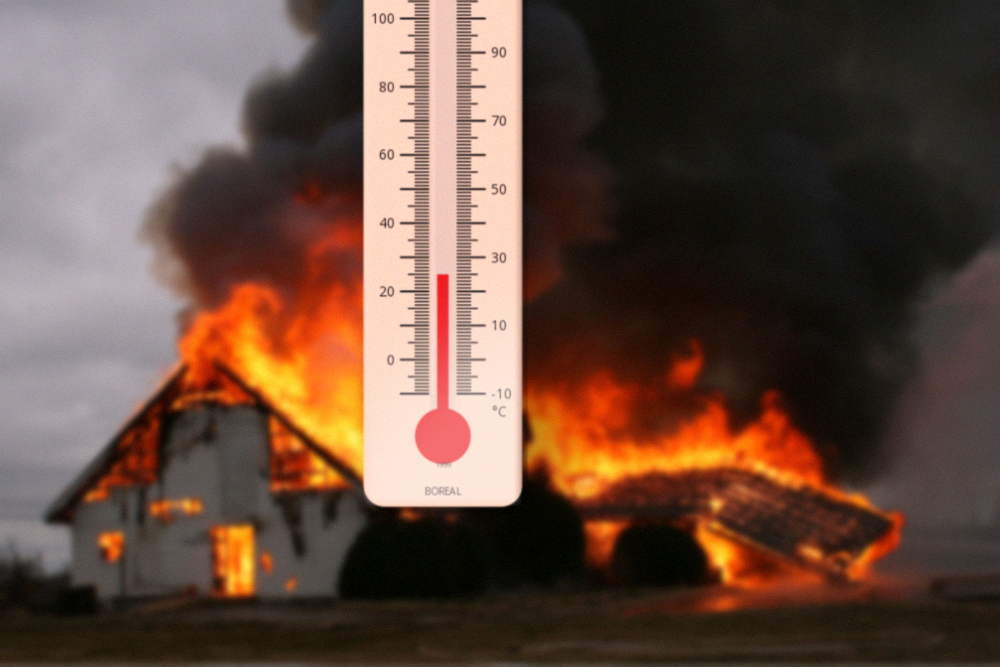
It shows 25 °C
